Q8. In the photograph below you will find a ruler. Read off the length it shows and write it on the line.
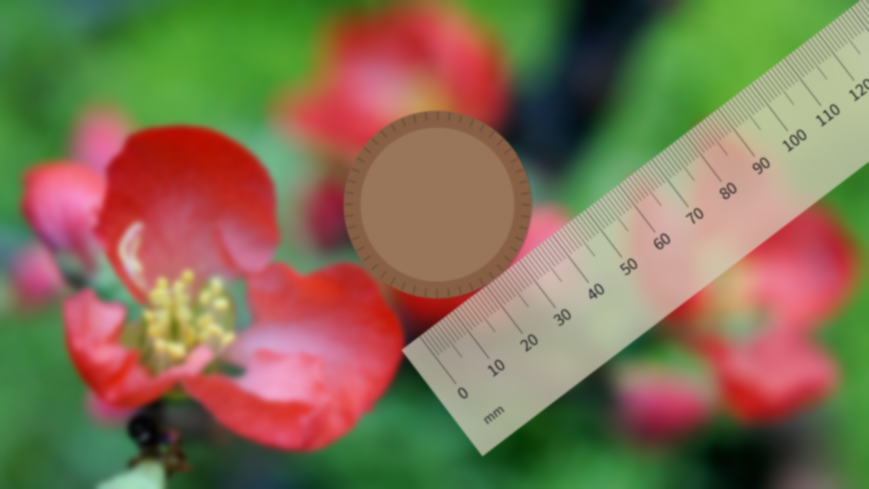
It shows 45 mm
